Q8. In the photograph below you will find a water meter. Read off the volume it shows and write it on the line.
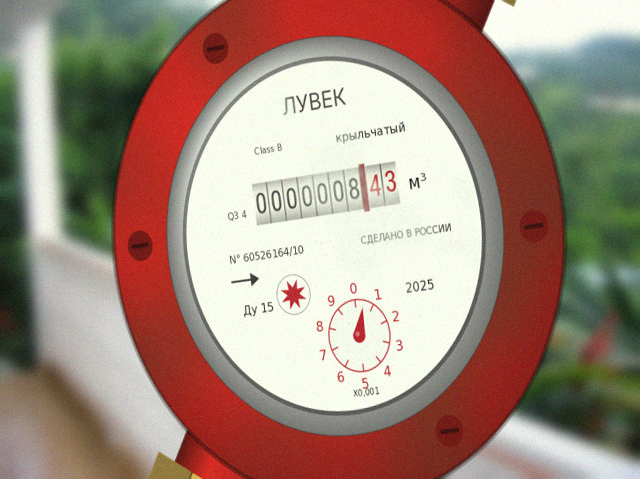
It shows 8.430 m³
